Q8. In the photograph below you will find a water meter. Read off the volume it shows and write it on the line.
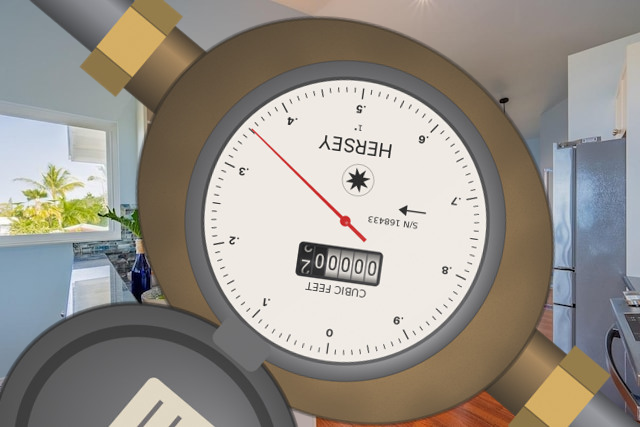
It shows 2.35 ft³
